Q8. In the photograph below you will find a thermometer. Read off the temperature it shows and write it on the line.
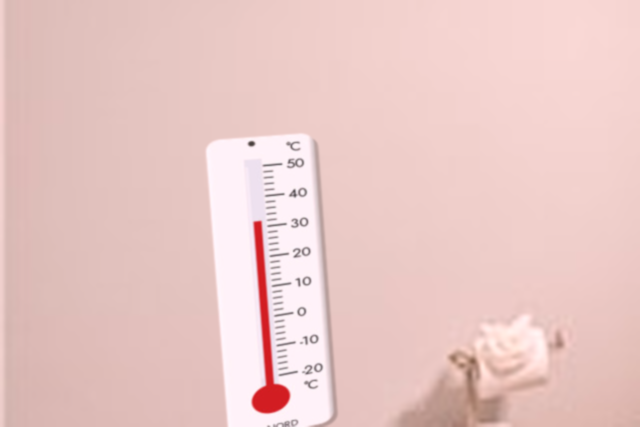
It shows 32 °C
